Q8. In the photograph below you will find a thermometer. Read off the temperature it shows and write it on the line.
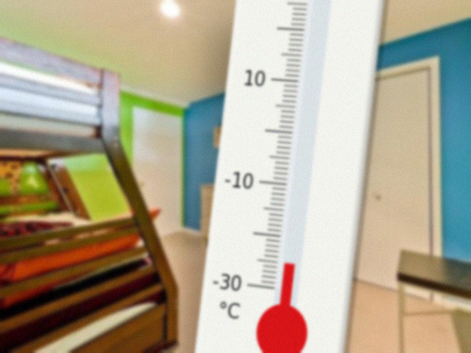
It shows -25 °C
